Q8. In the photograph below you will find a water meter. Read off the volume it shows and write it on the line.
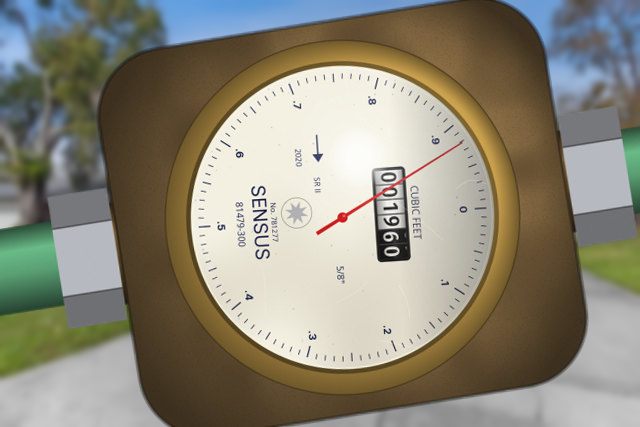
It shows 1959.92 ft³
